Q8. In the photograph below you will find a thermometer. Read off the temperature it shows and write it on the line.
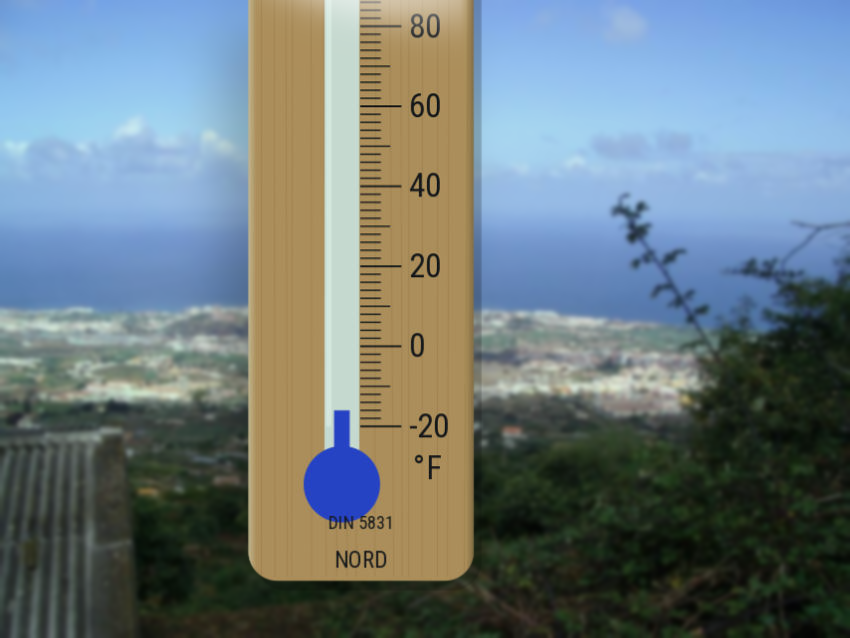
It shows -16 °F
